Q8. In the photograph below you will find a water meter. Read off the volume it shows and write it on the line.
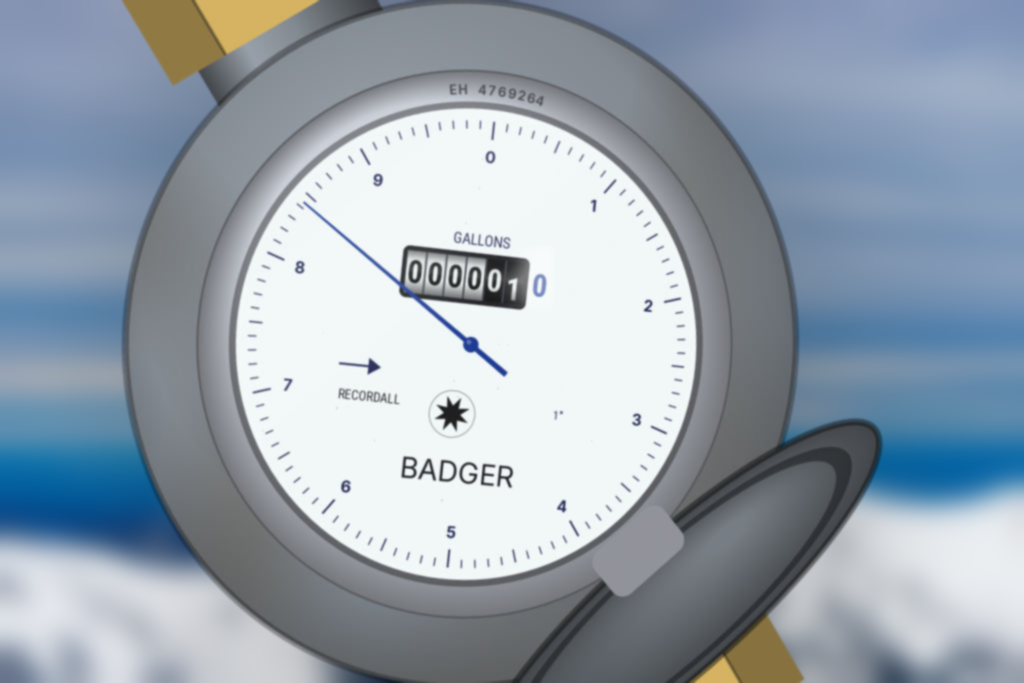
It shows 8.4 gal
